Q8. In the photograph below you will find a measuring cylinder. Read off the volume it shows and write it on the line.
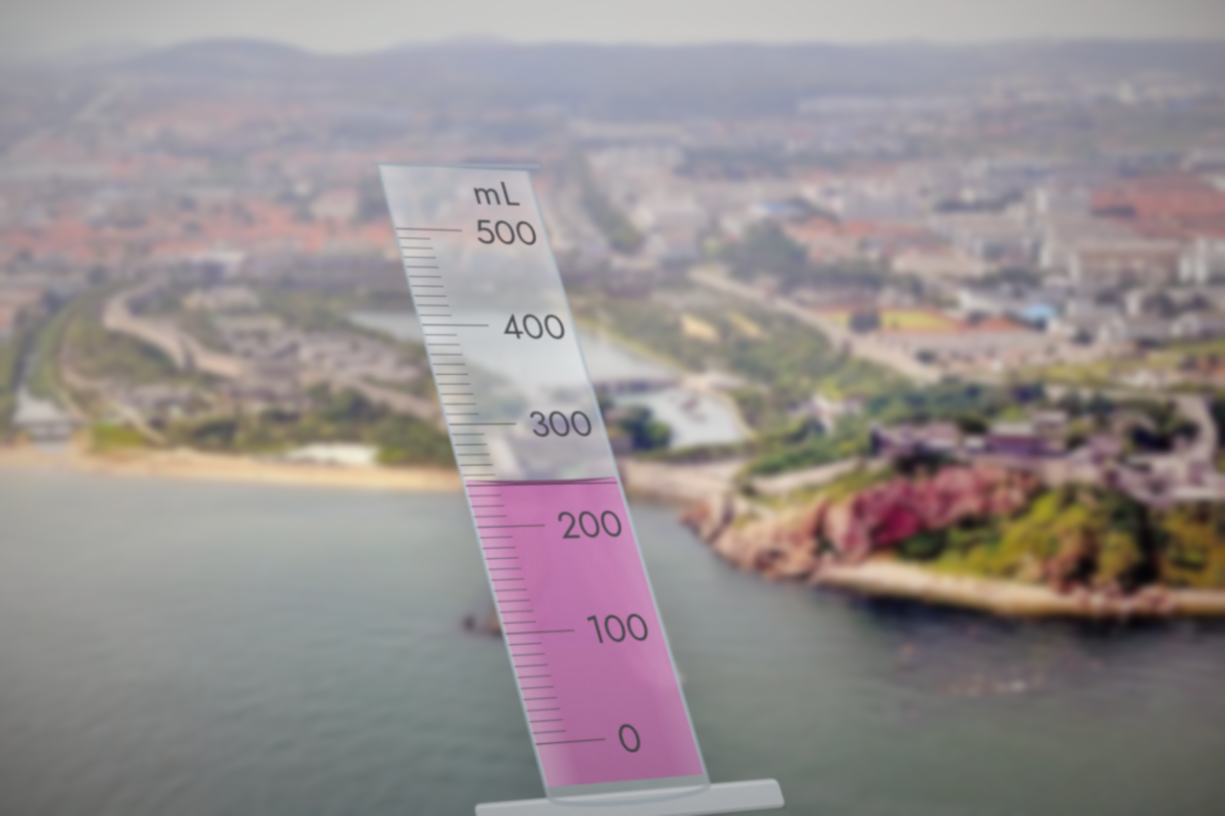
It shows 240 mL
